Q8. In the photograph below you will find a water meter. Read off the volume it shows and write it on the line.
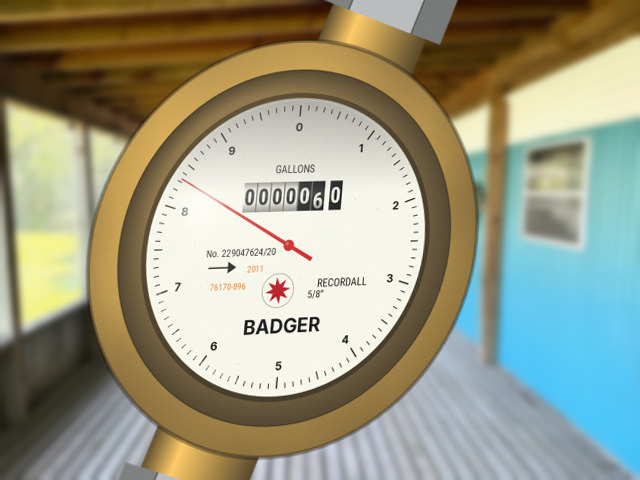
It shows 58.3 gal
